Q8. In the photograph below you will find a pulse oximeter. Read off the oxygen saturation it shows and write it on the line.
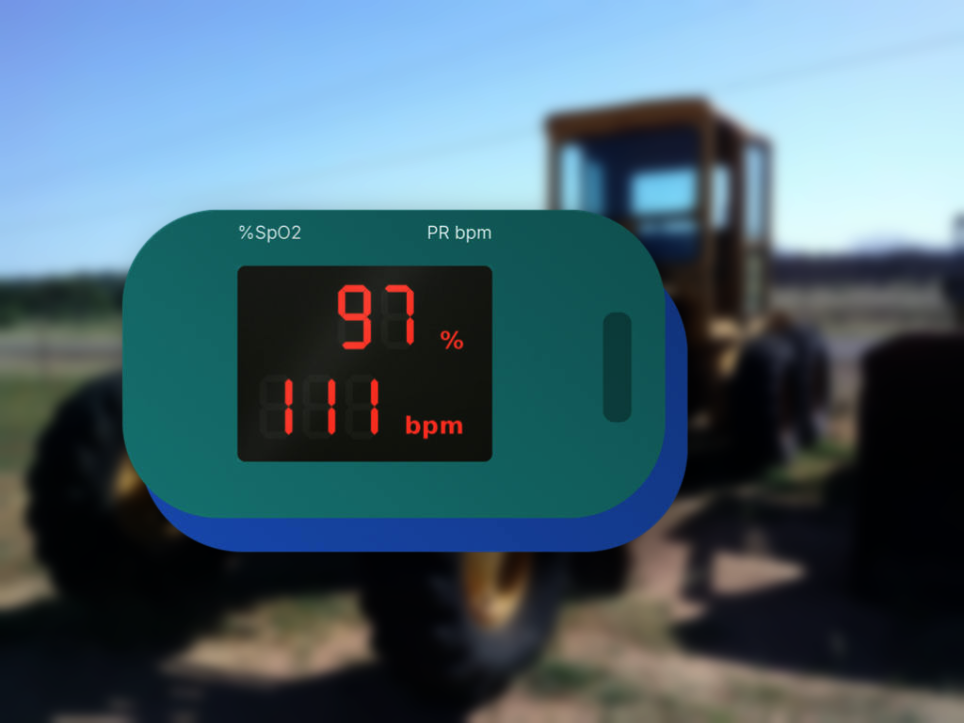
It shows 97 %
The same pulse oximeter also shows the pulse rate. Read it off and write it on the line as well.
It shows 111 bpm
